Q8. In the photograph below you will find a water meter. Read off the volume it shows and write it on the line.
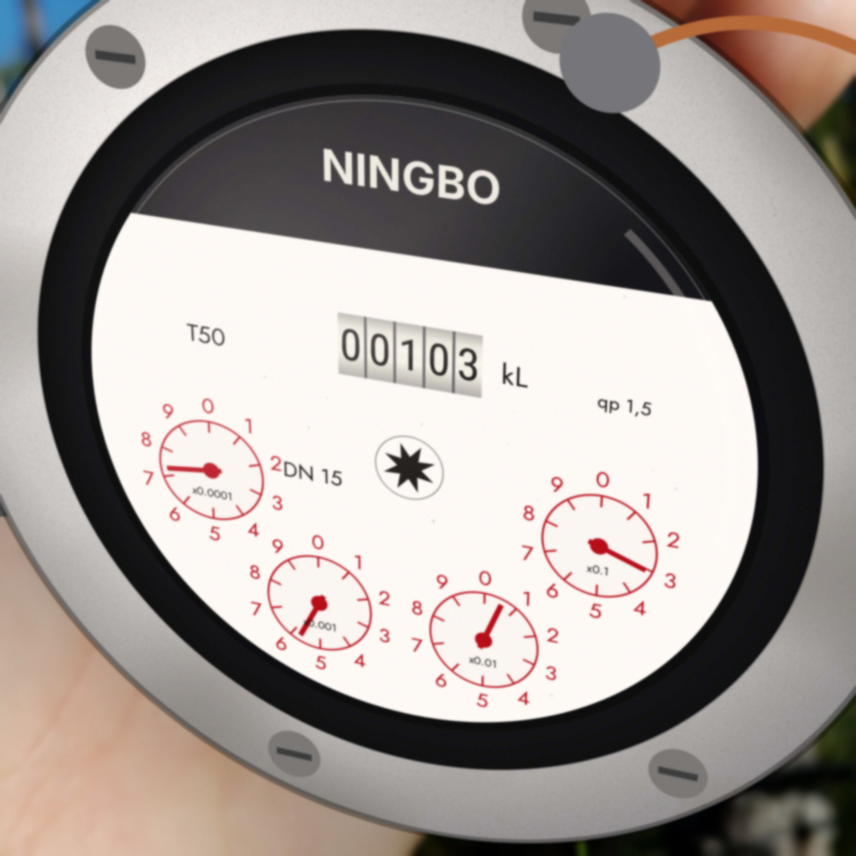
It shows 103.3057 kL
